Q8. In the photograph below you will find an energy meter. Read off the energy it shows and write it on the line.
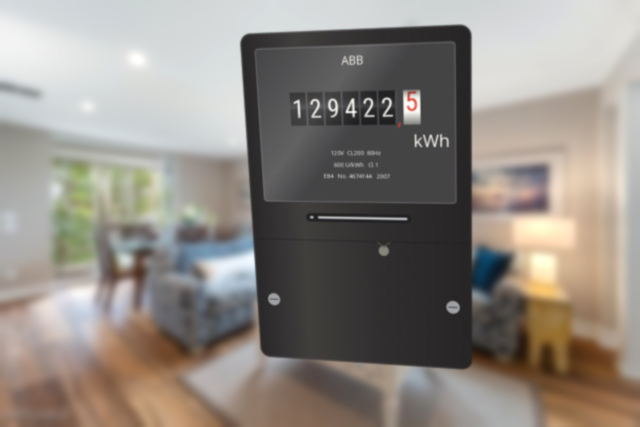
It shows 129422.5 kWh
